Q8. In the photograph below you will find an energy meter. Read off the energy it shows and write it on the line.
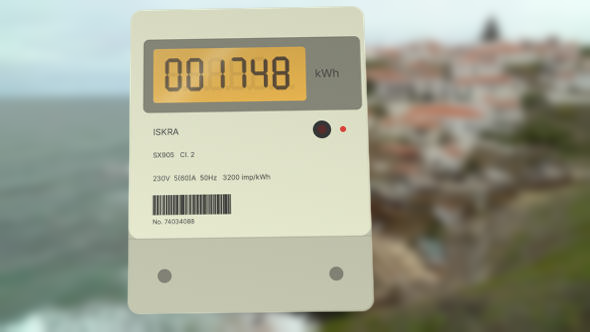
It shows 1748 kWh
